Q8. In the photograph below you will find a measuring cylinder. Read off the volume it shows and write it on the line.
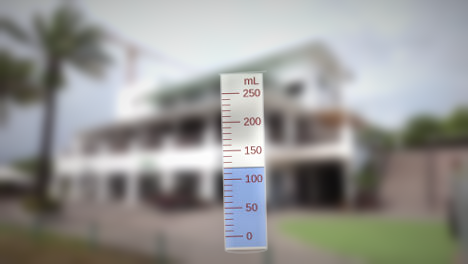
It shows 120 mL
